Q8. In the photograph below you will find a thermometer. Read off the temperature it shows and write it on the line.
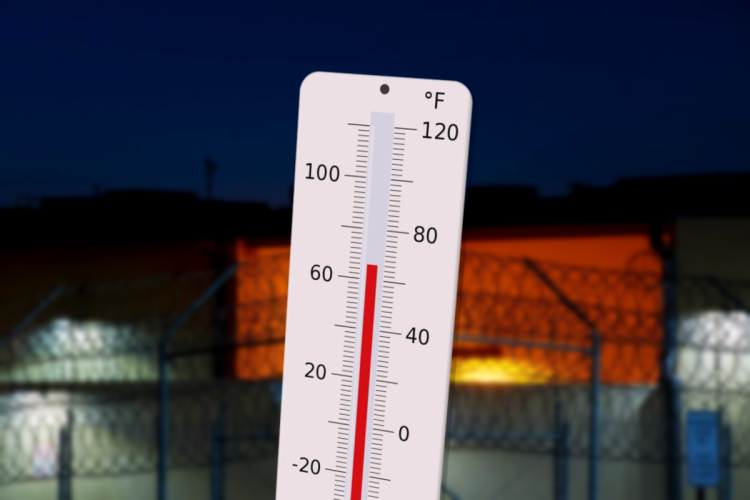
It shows 66 °F
